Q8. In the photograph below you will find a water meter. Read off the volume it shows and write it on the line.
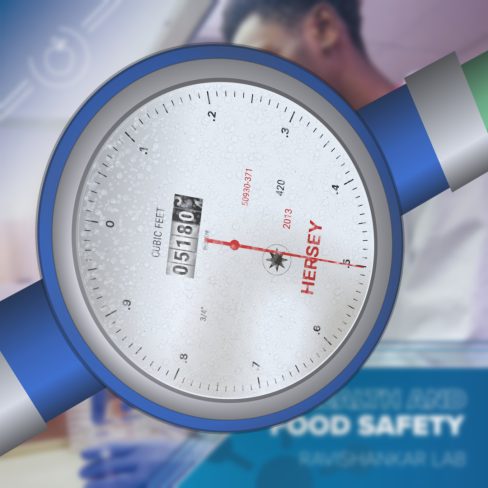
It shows 51803.50 ft³
